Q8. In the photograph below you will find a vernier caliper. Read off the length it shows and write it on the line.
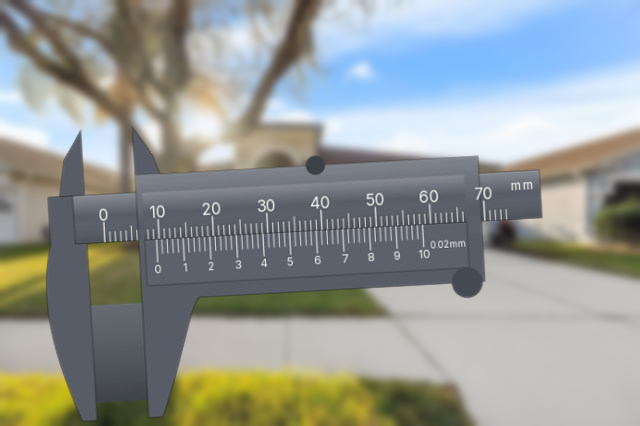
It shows 9.5 mm
